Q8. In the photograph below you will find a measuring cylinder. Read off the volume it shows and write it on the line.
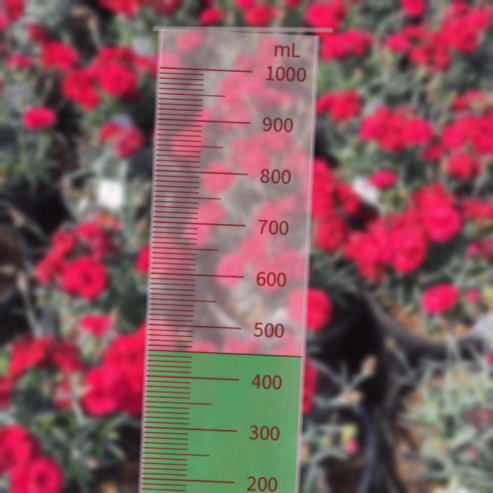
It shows 450 mL
